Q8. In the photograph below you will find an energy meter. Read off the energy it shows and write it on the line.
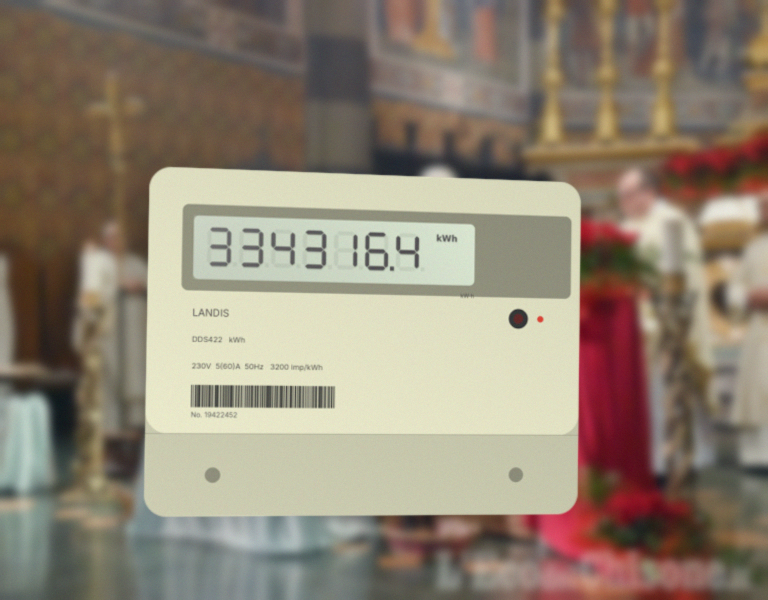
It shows 334316.4 kWh
